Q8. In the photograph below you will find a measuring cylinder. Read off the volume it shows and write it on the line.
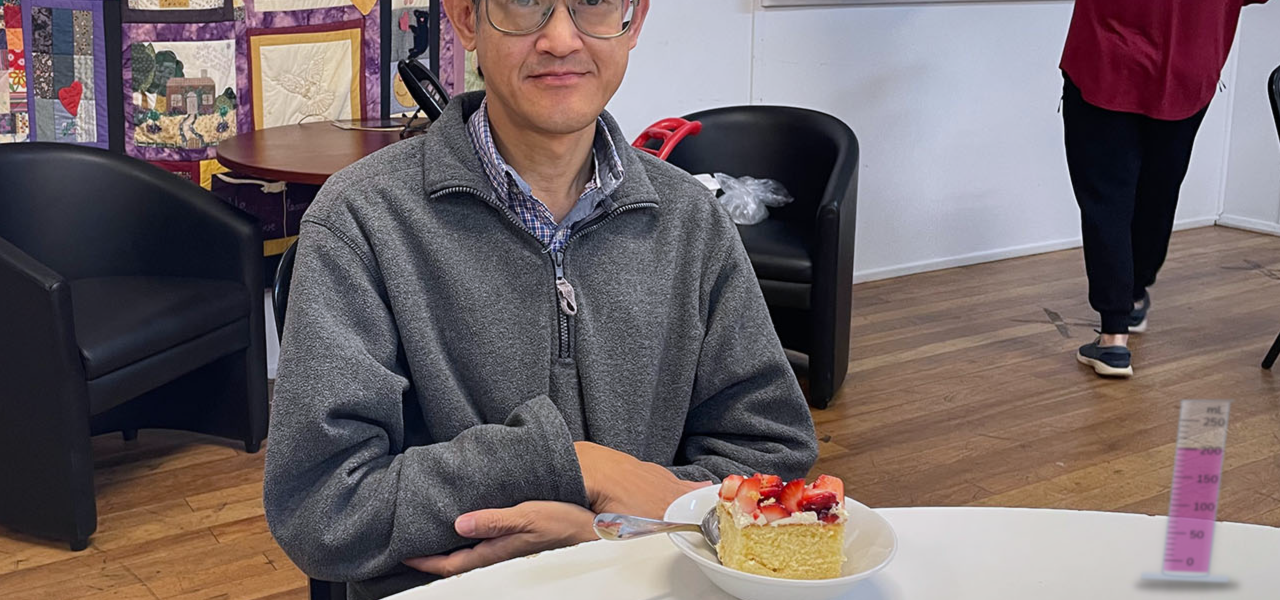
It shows 200 mL
